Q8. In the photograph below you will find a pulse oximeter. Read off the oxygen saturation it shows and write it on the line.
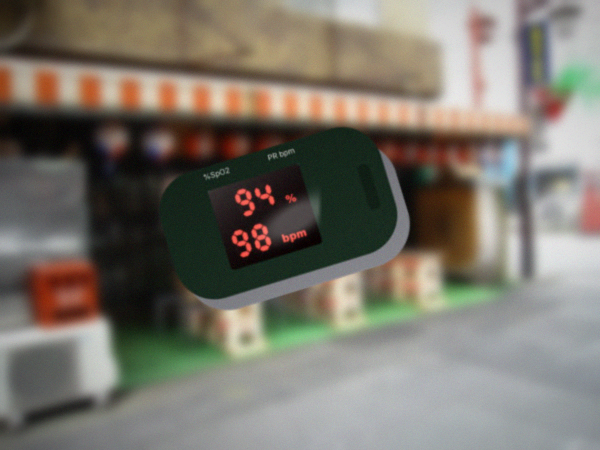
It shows 94 %
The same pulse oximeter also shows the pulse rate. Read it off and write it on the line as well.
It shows 98 bpm
